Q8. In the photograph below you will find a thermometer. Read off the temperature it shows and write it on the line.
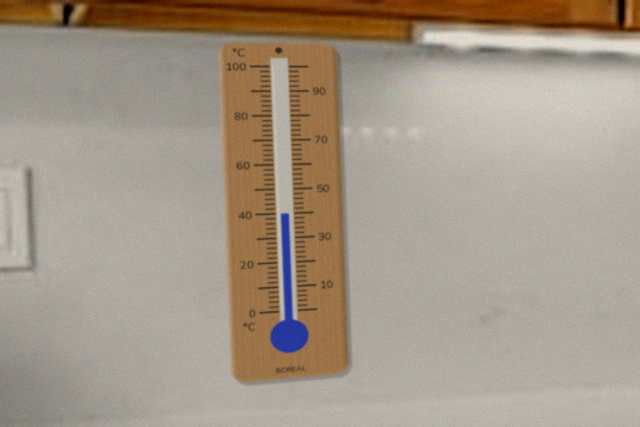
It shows 40 °C
